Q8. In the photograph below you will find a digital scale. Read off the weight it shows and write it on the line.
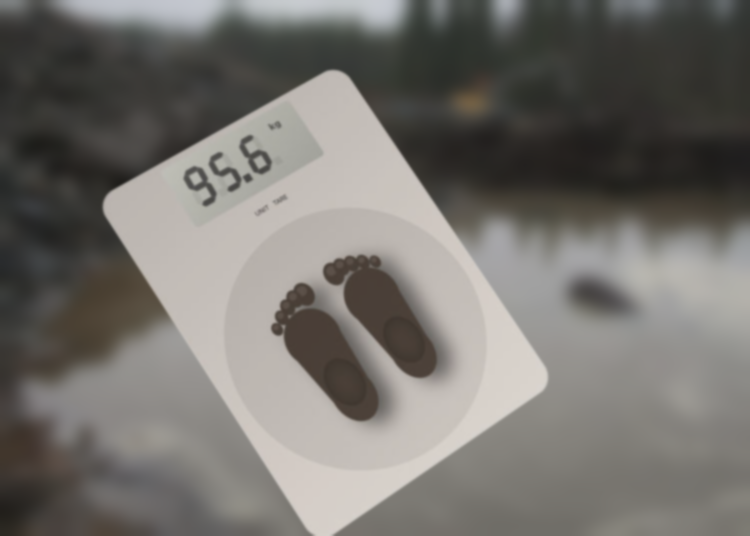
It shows 95.6 kg
